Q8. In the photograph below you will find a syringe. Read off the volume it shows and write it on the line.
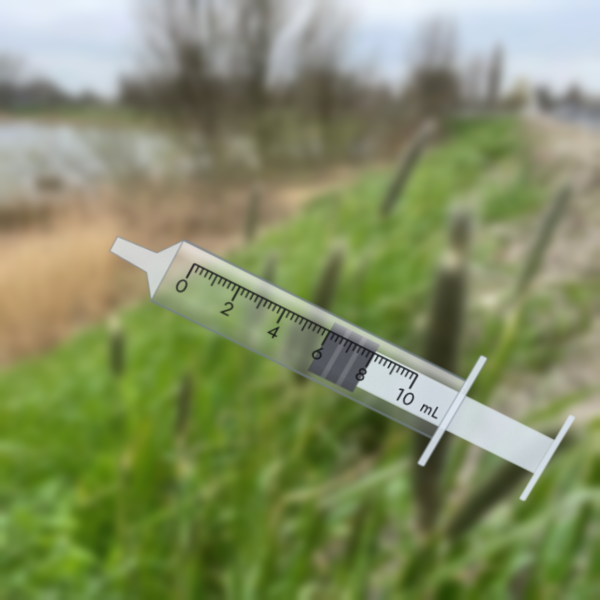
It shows 6 mL
